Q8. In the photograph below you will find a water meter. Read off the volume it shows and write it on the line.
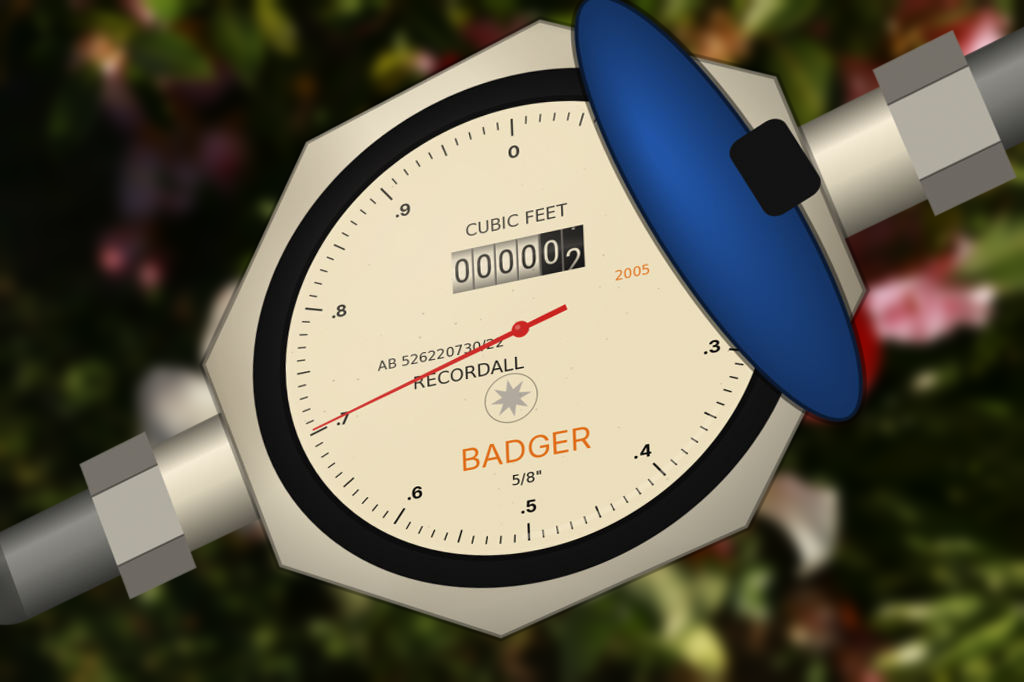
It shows 1.70 ft³
